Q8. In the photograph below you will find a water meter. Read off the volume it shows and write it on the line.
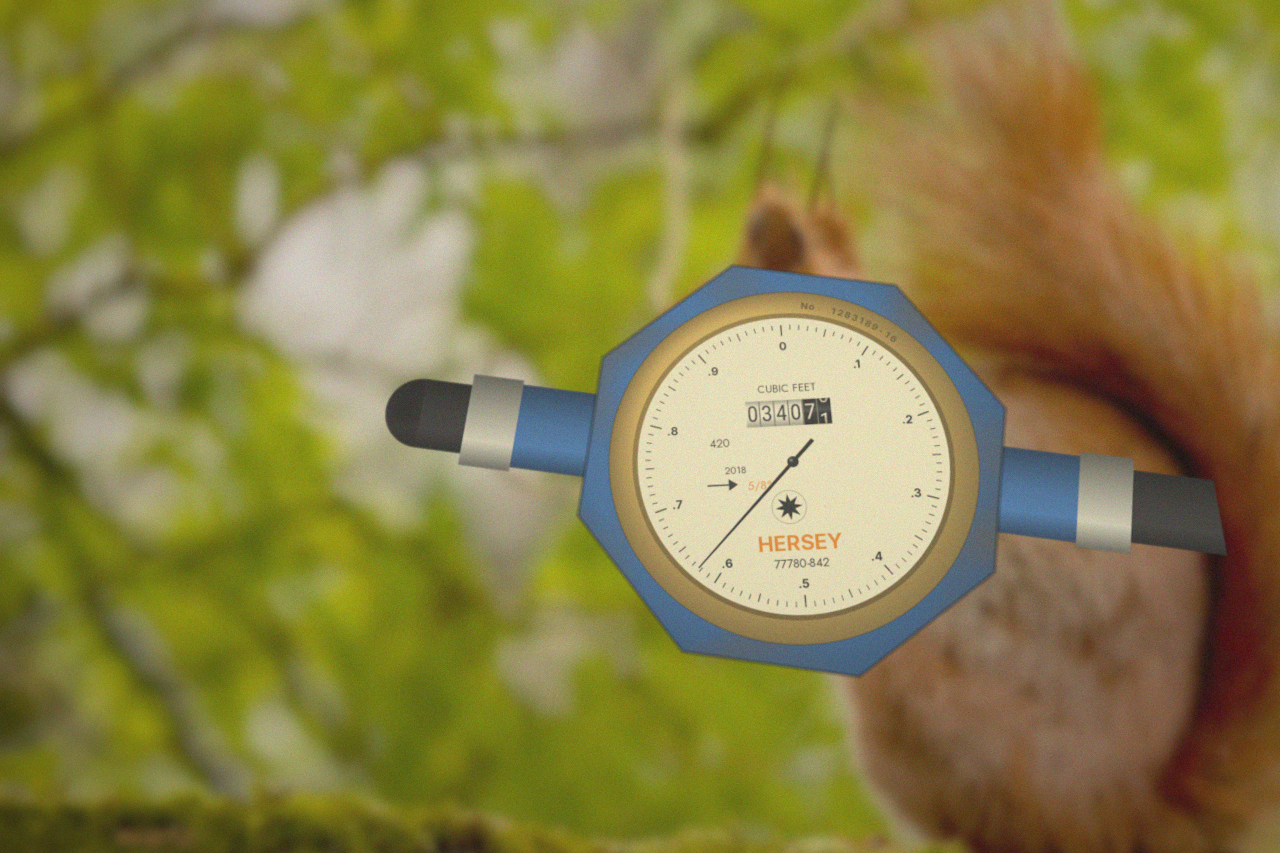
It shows 34070.62 ft³
